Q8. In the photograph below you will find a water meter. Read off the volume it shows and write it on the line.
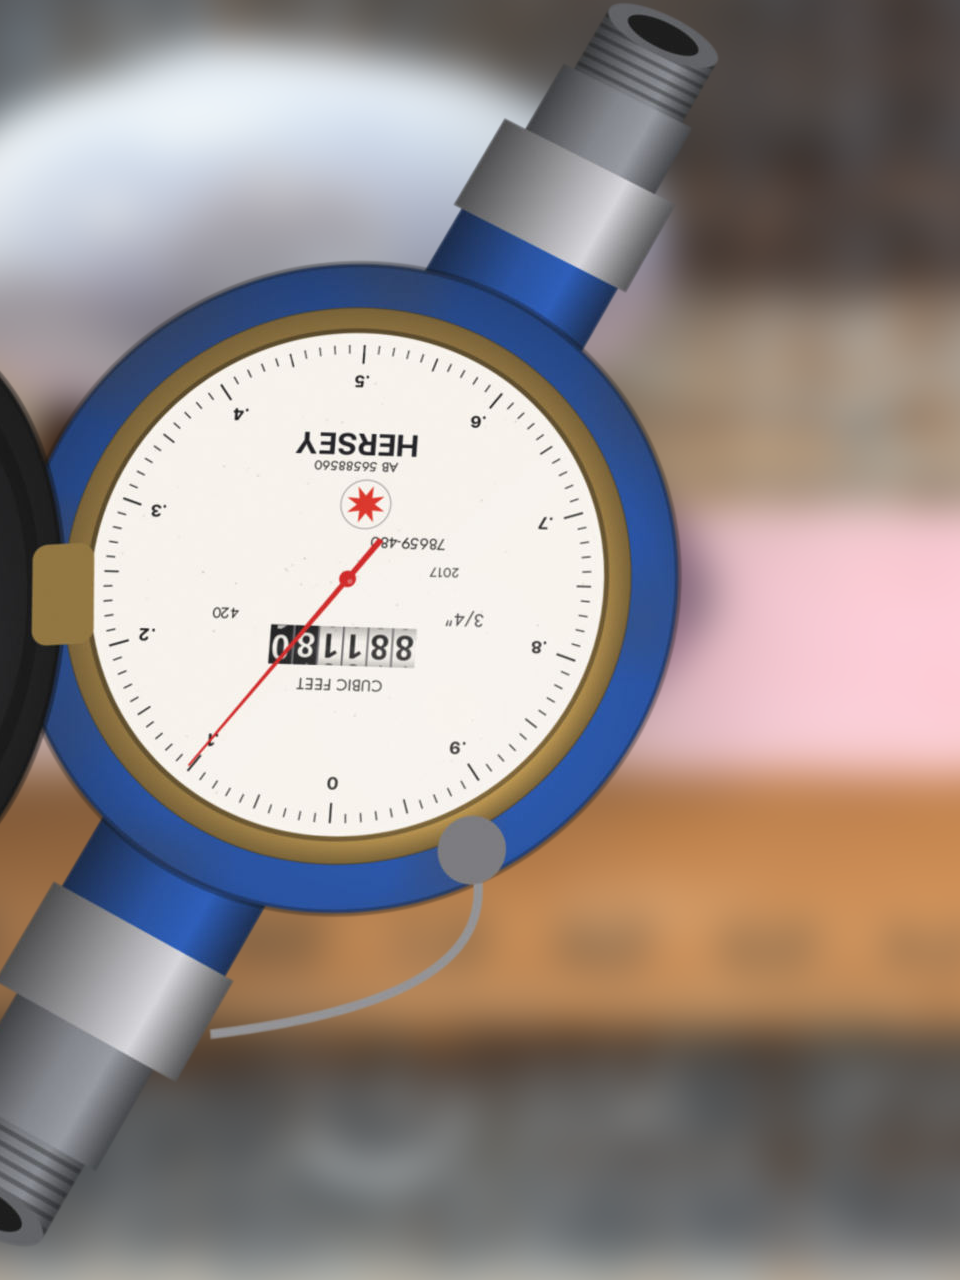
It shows 881180.10 ft³
